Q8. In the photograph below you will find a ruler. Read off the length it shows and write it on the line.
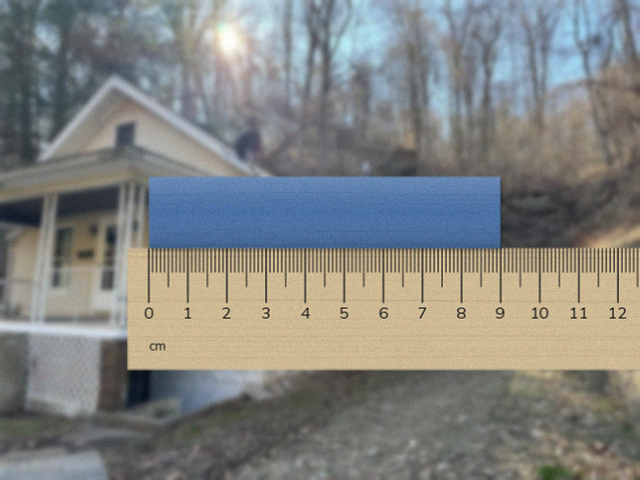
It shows 9 cm
